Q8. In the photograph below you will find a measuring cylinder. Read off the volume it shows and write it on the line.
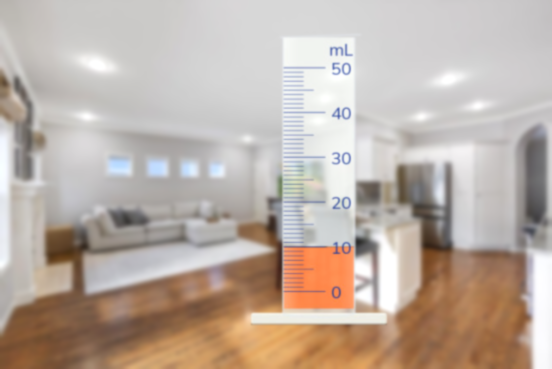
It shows 10 mL
